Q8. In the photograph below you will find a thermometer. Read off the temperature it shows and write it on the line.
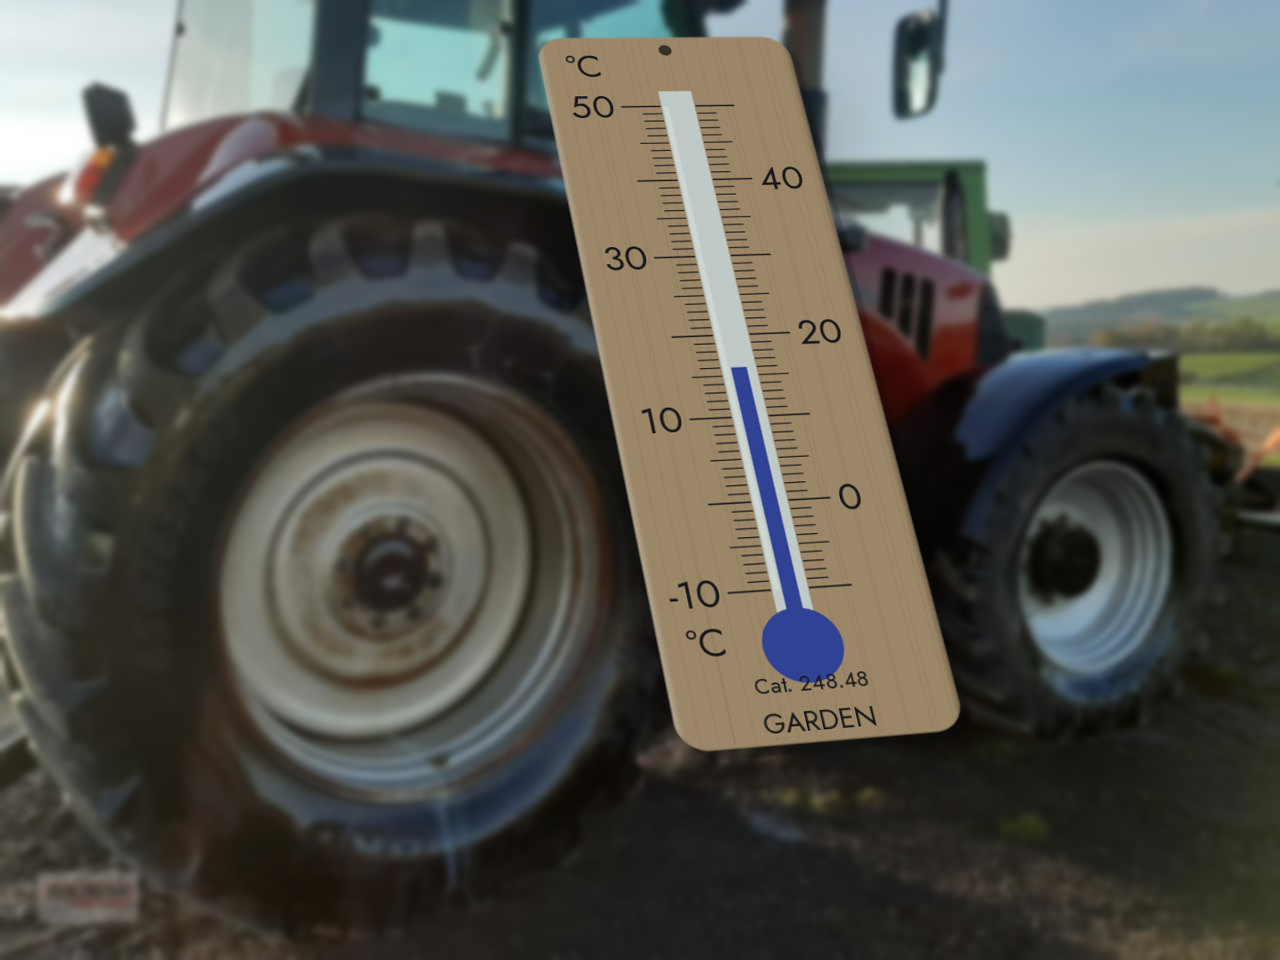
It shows 16 °C
